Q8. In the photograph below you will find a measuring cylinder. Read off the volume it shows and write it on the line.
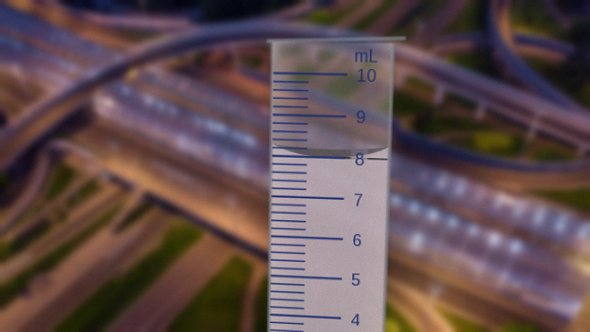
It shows 8 mL
